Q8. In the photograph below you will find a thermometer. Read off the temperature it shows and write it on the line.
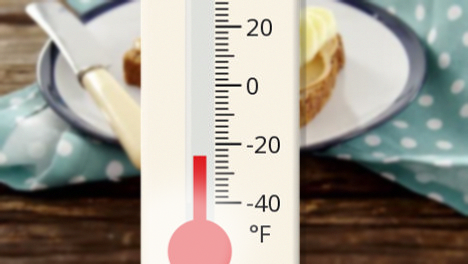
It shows -24 °F
